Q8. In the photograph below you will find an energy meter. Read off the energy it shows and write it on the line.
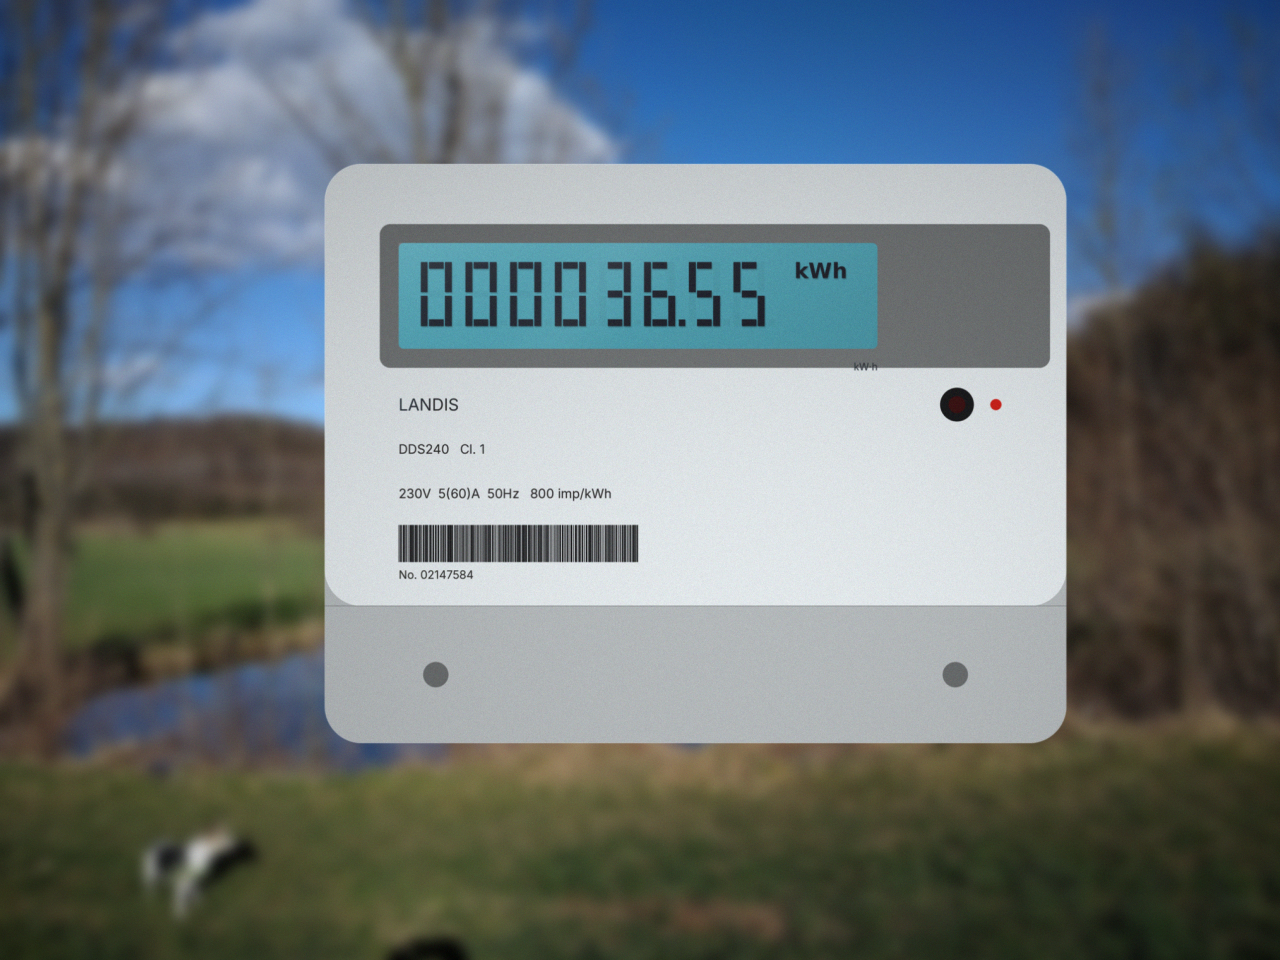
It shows 36.55 kWh
